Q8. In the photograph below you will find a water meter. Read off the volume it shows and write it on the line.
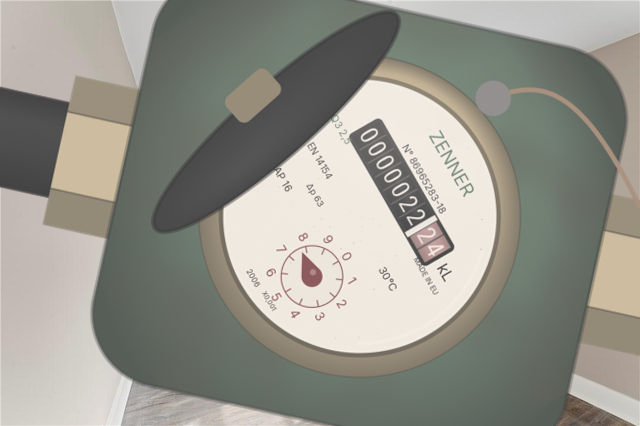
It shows 22.247 kL
